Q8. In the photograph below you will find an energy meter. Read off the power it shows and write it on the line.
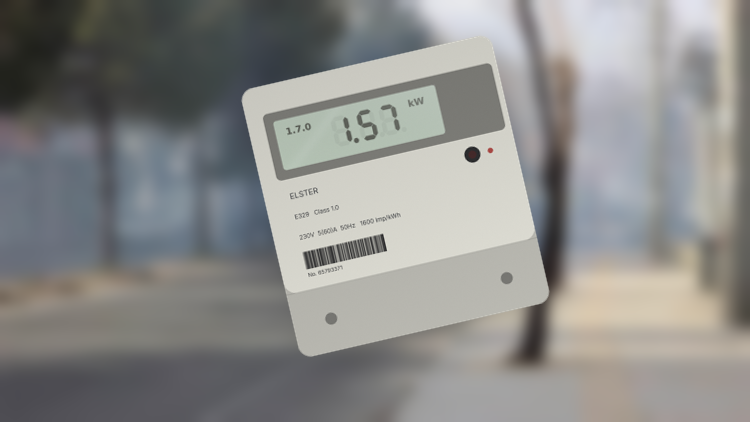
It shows 1.57 kW
